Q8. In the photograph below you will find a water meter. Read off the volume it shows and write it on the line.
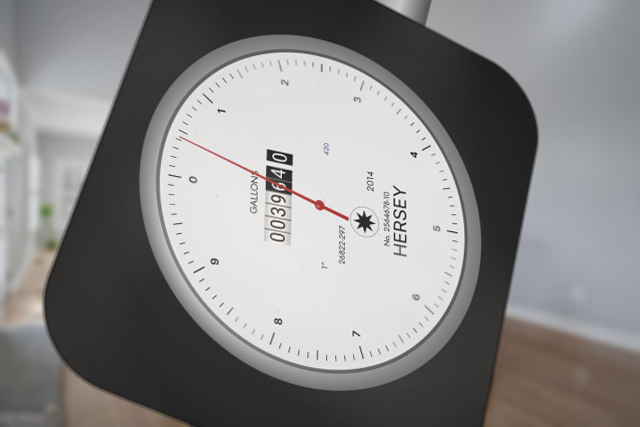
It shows 39640.4 gal
